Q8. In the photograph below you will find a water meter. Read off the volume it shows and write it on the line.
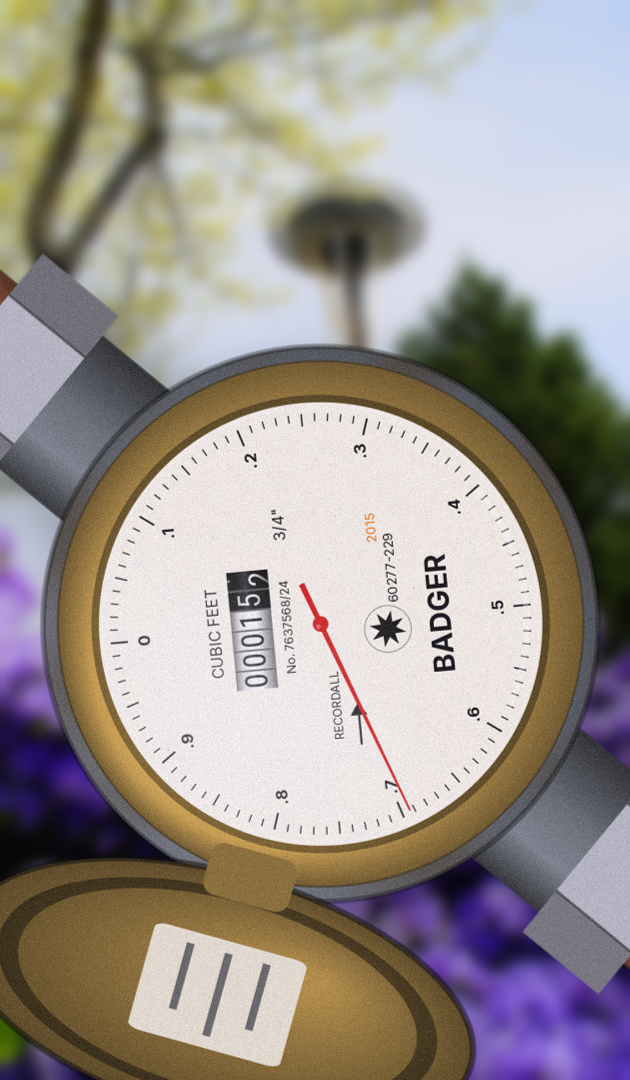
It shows 151.69 ft³
